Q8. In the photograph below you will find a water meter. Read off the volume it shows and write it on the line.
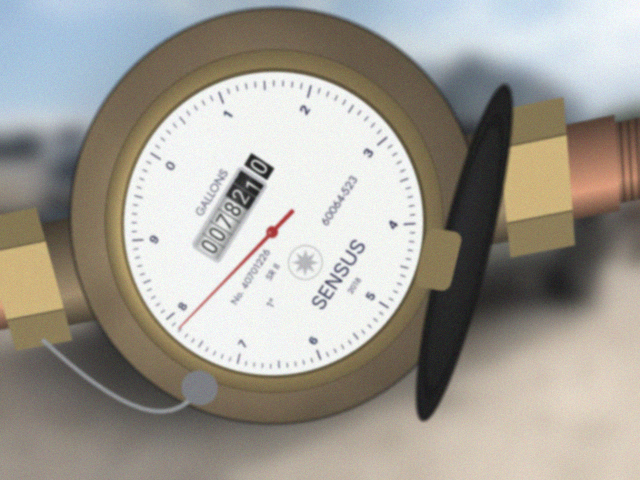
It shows 78207.8 gal
